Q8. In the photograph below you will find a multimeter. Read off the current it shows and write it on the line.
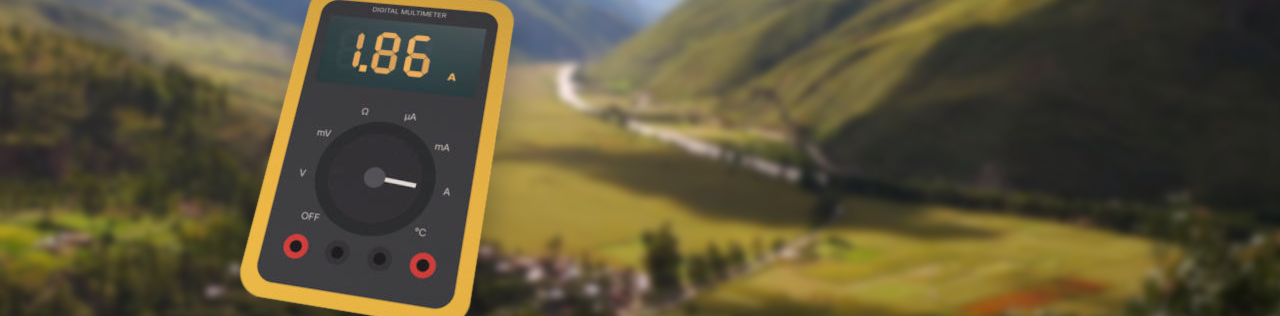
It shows 1.86 A
